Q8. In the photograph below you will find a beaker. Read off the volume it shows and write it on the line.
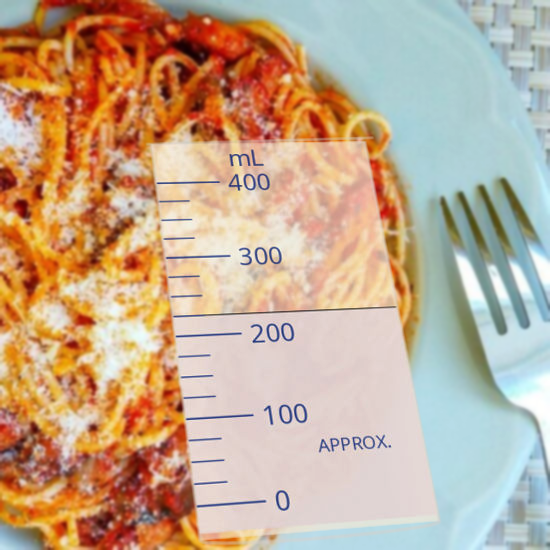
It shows 225 mL
